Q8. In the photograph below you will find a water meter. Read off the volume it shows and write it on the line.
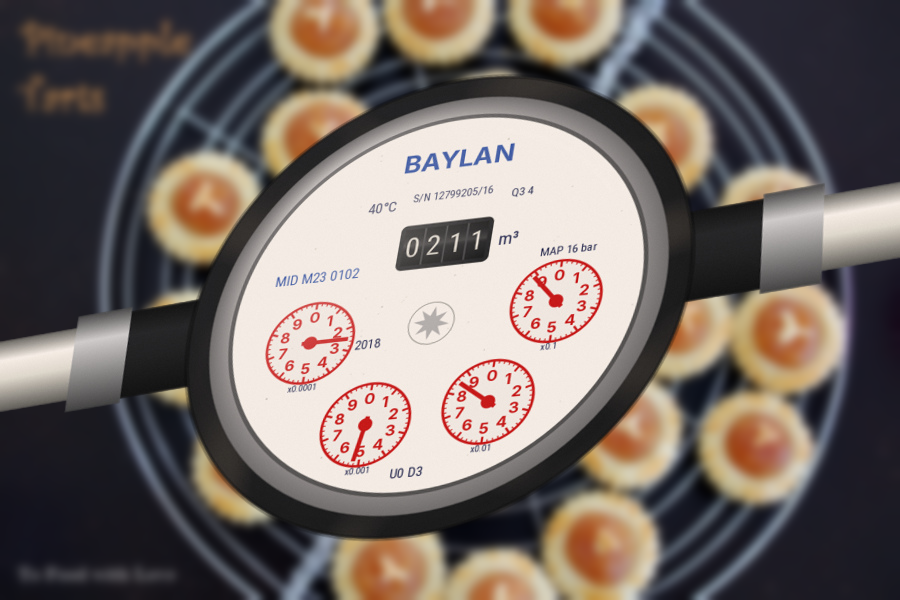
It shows 211.8852 m³
